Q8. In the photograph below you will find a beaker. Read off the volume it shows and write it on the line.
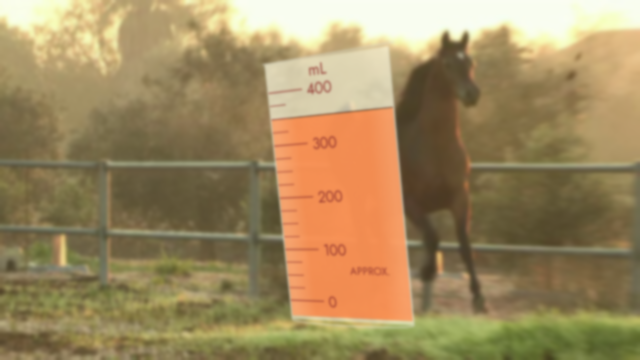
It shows 350 mL
